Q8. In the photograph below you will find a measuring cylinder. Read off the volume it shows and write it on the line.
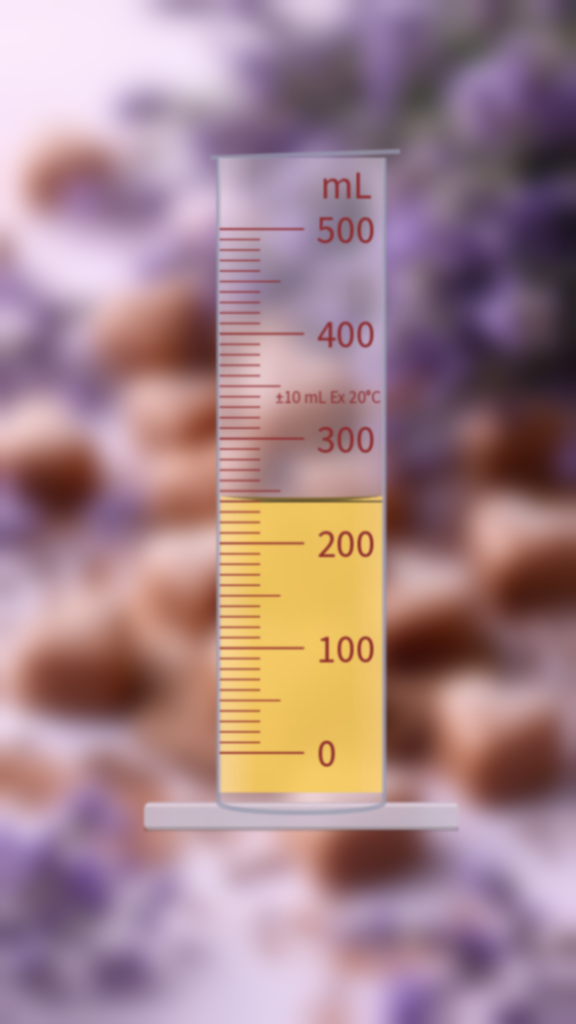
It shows 240 mL
